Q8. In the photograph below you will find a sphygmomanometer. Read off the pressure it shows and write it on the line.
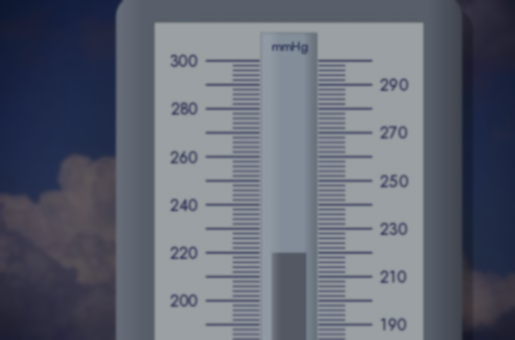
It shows 220 mmHg
